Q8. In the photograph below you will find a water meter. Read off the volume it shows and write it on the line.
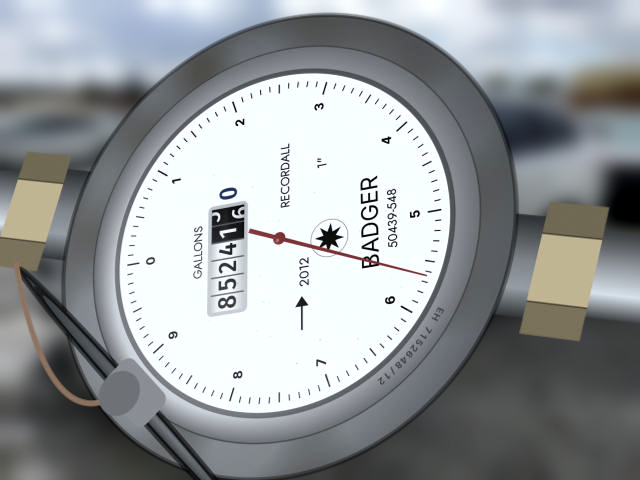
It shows 8524155.6 gal
